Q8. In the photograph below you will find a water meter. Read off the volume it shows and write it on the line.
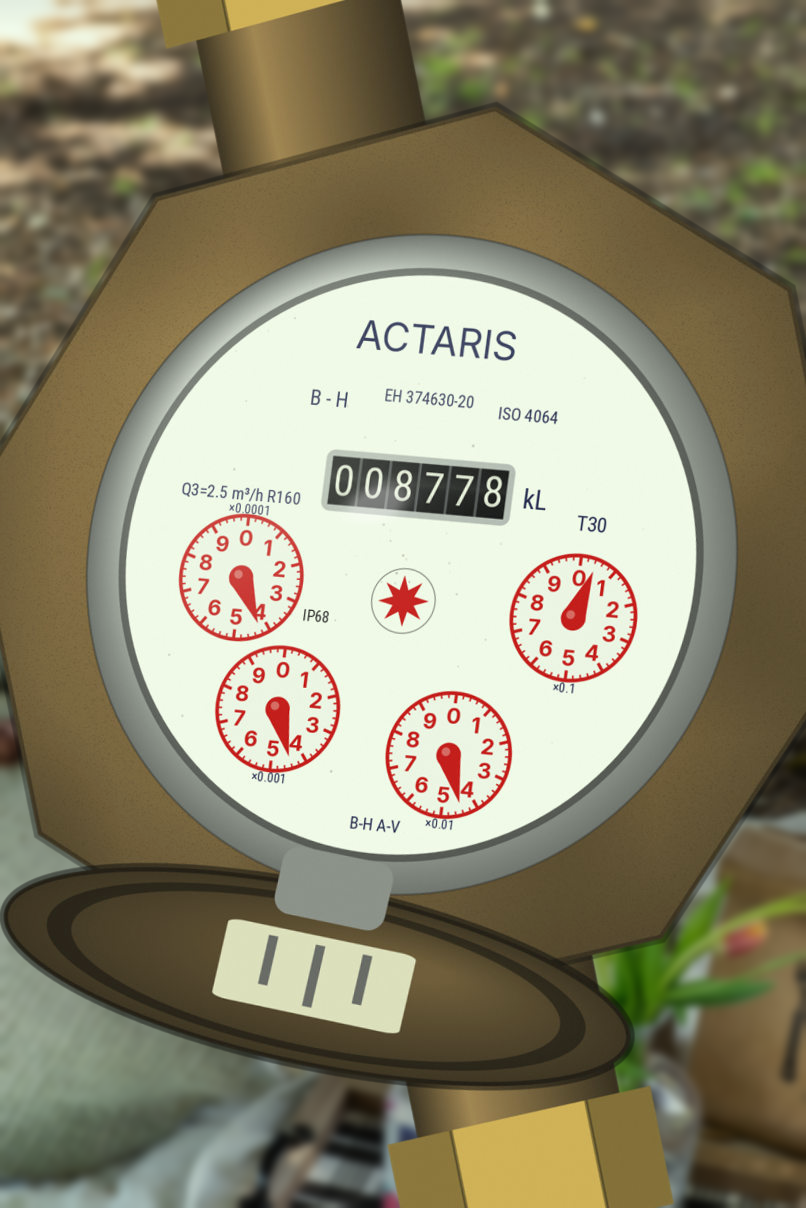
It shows 8778.0444 kL
